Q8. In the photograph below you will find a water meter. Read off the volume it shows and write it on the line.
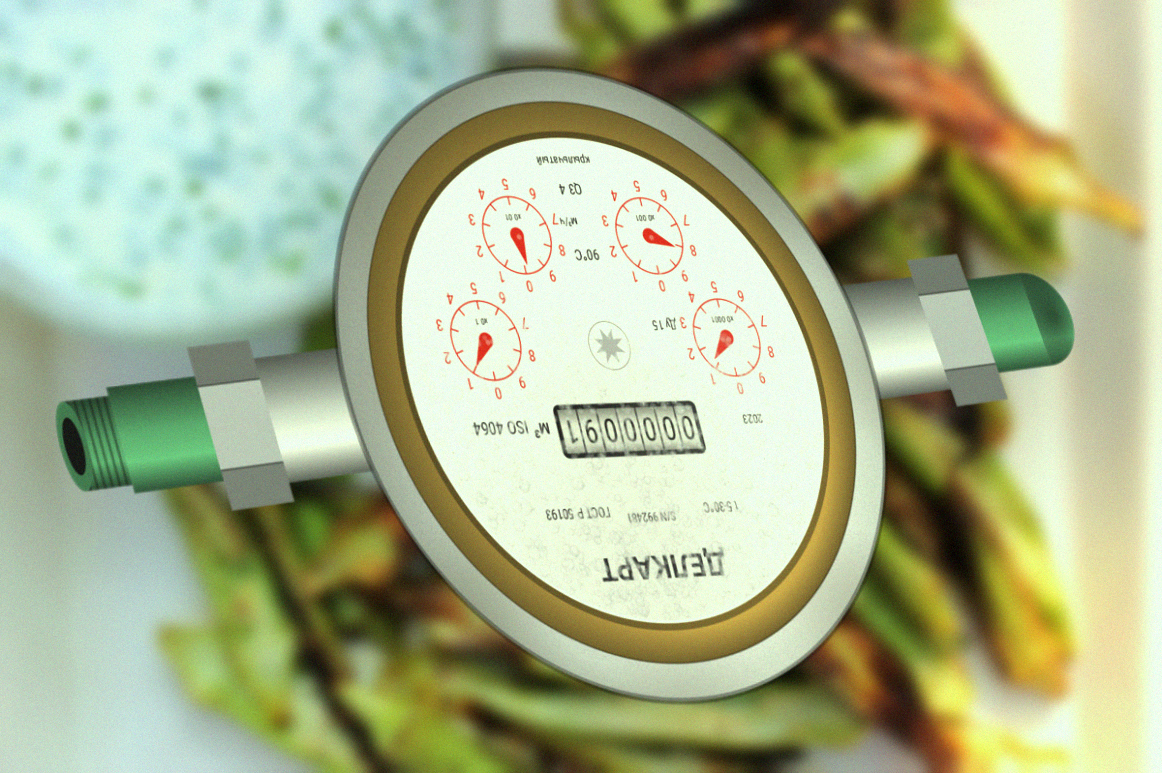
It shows 91.0981 m³
